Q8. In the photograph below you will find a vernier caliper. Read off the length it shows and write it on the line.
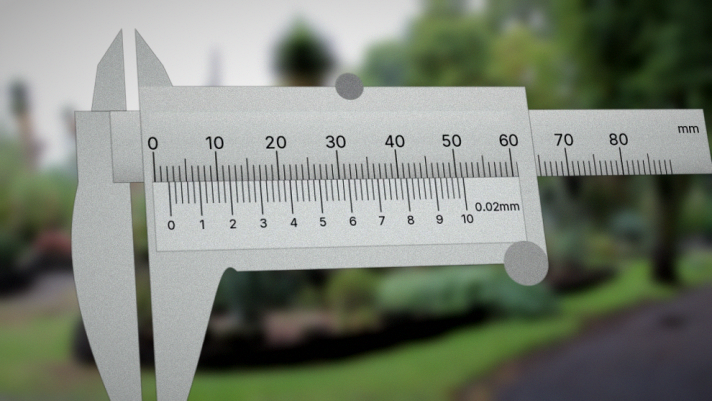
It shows 2.2 mm
